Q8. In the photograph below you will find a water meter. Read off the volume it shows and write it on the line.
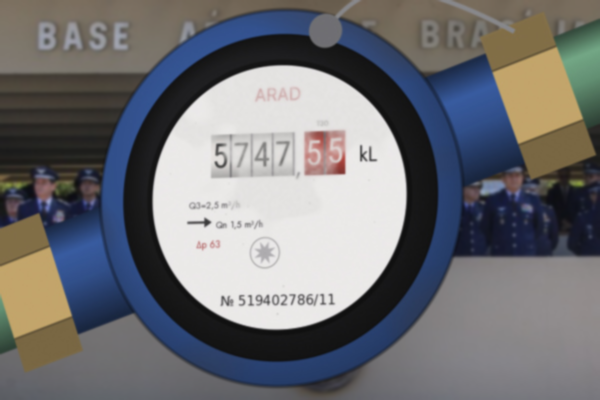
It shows 5747.55 kL
